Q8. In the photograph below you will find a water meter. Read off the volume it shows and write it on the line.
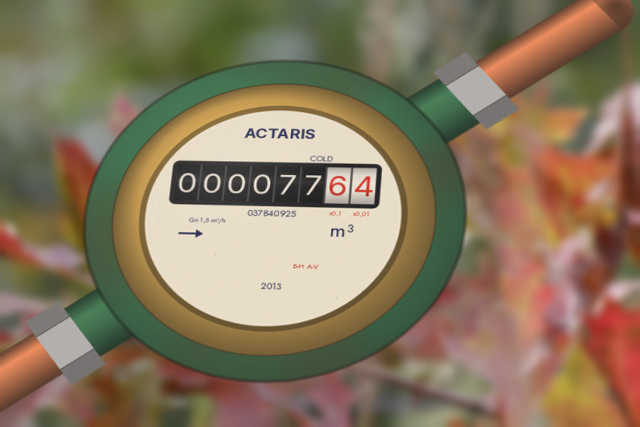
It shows 77.64 m³
